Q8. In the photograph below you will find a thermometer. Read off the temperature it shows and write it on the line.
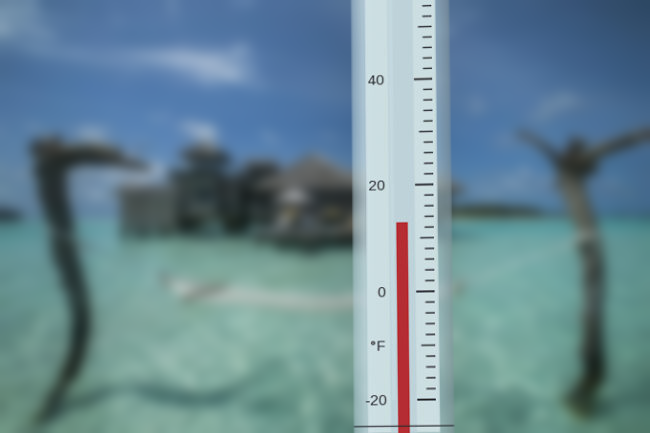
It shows 13 °F
